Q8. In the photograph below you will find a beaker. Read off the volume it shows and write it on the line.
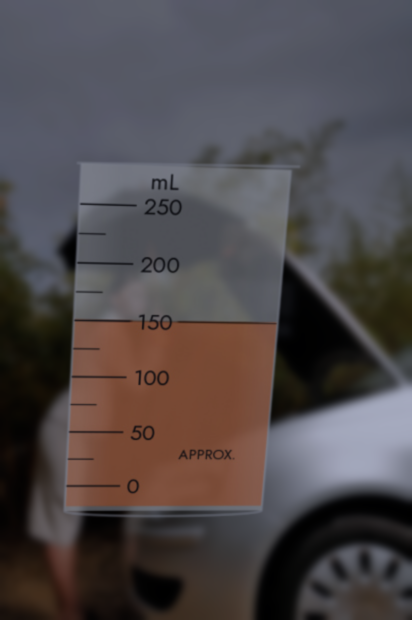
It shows 150 mL
